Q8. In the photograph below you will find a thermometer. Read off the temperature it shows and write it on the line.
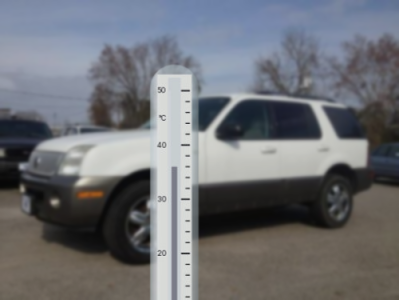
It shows 36 °C
